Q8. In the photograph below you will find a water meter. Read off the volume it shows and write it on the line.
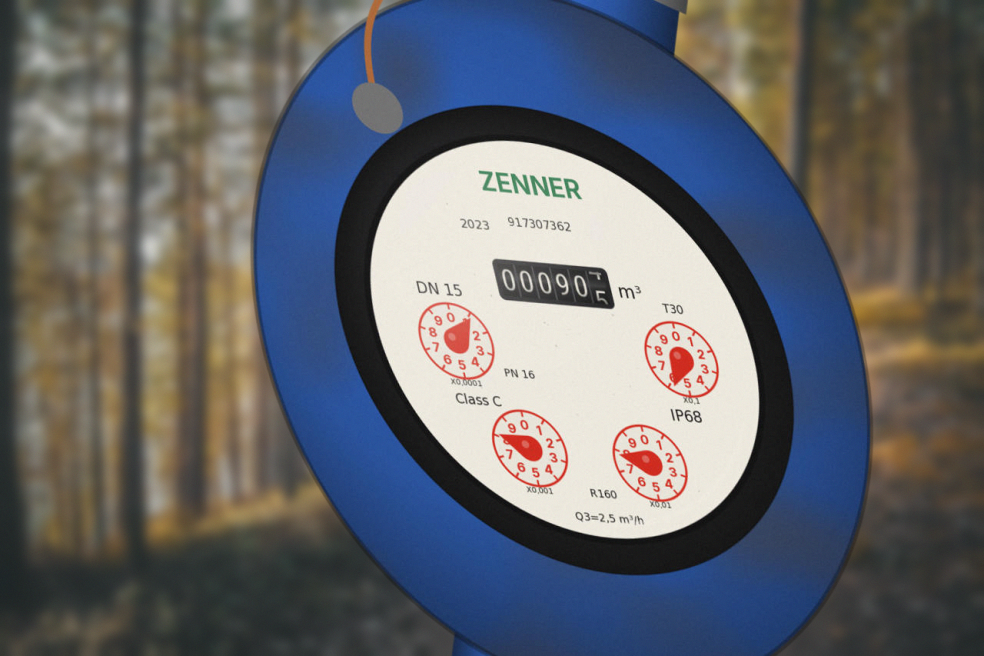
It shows 904.5781 m³
